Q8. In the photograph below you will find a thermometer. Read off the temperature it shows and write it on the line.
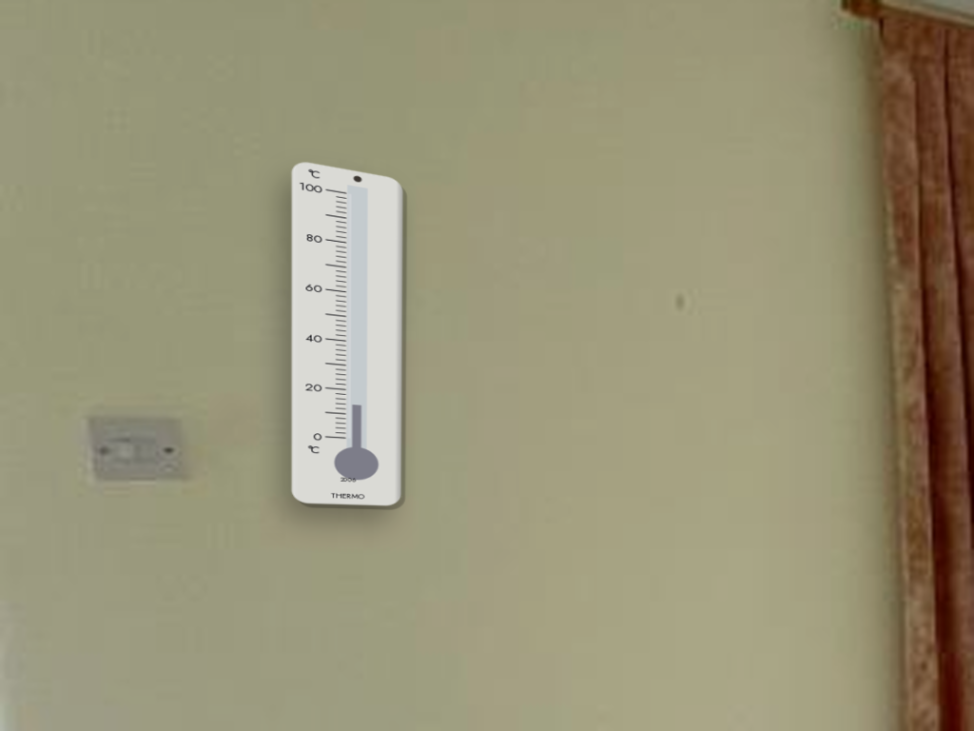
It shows 14 °C
